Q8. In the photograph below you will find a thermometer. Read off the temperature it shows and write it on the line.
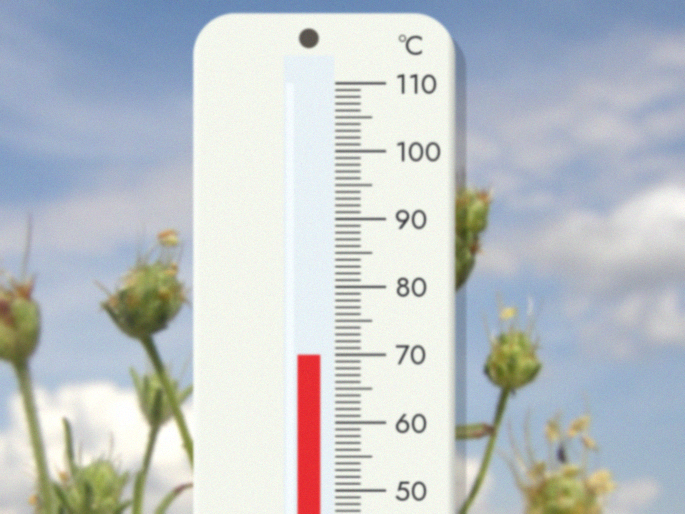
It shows 70 °C
